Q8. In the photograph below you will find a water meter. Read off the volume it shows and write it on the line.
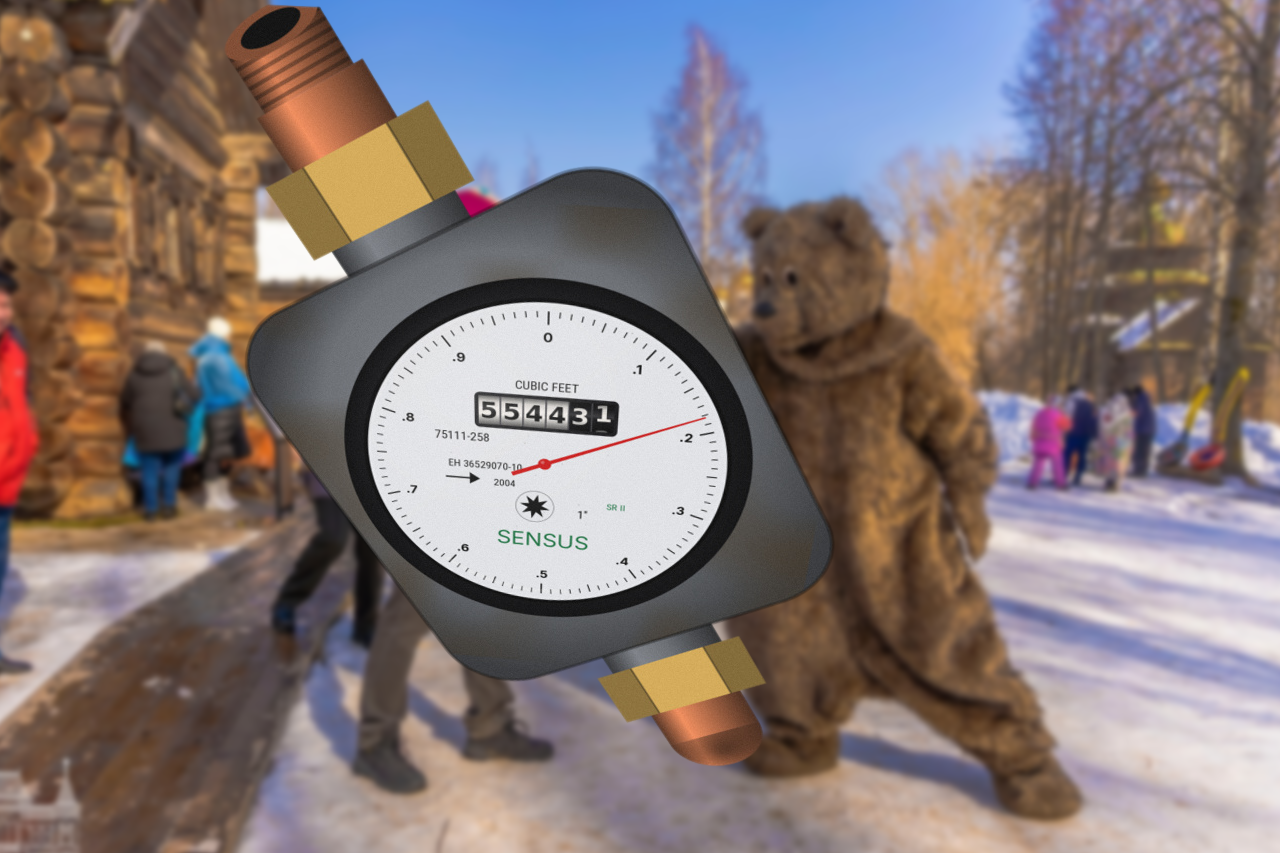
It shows 554431.18 ft³
